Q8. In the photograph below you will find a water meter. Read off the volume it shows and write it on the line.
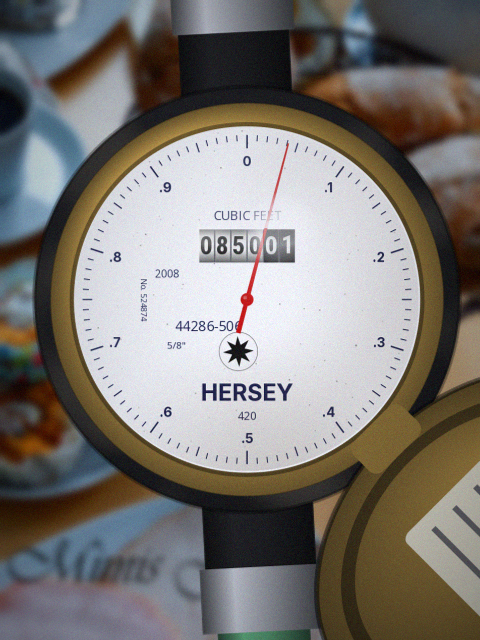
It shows 85001.04 ft³
